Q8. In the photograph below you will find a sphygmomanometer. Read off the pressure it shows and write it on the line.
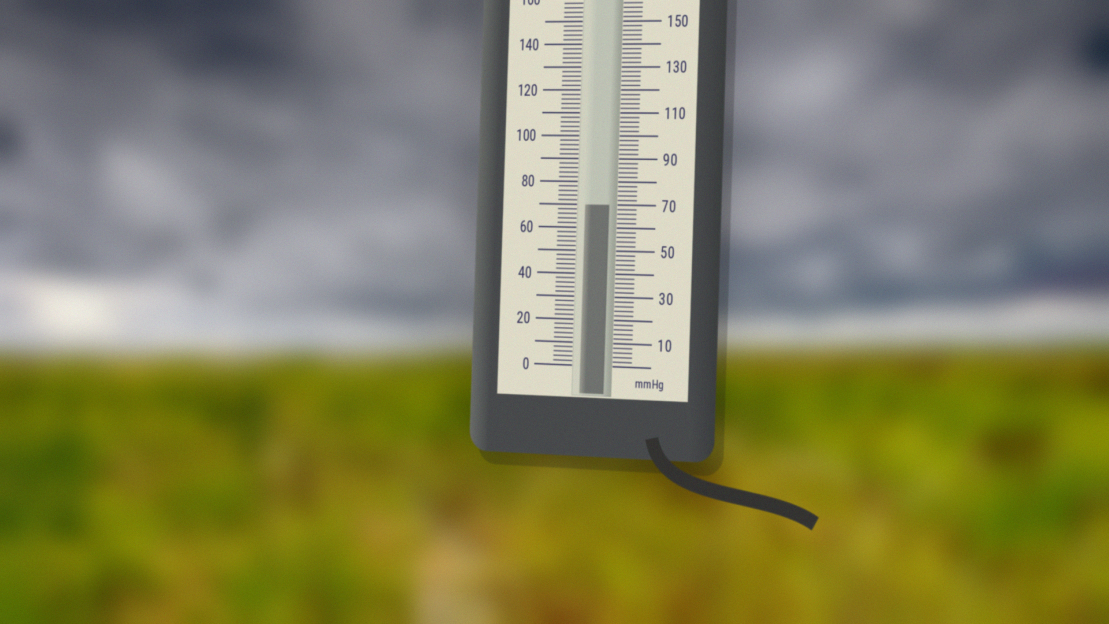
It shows 70 mmHg
